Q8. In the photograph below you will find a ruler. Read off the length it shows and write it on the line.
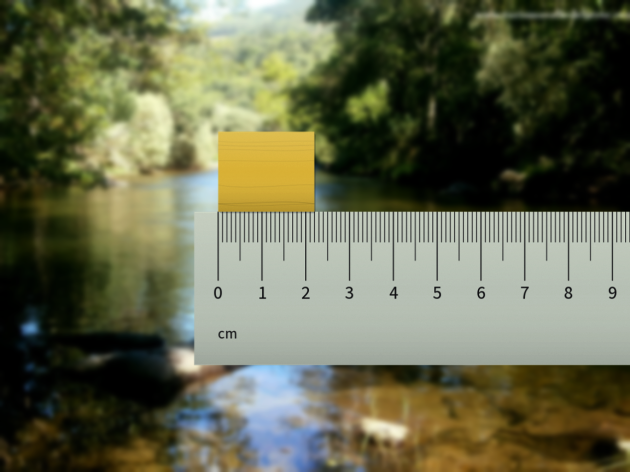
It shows 2.2 cm
